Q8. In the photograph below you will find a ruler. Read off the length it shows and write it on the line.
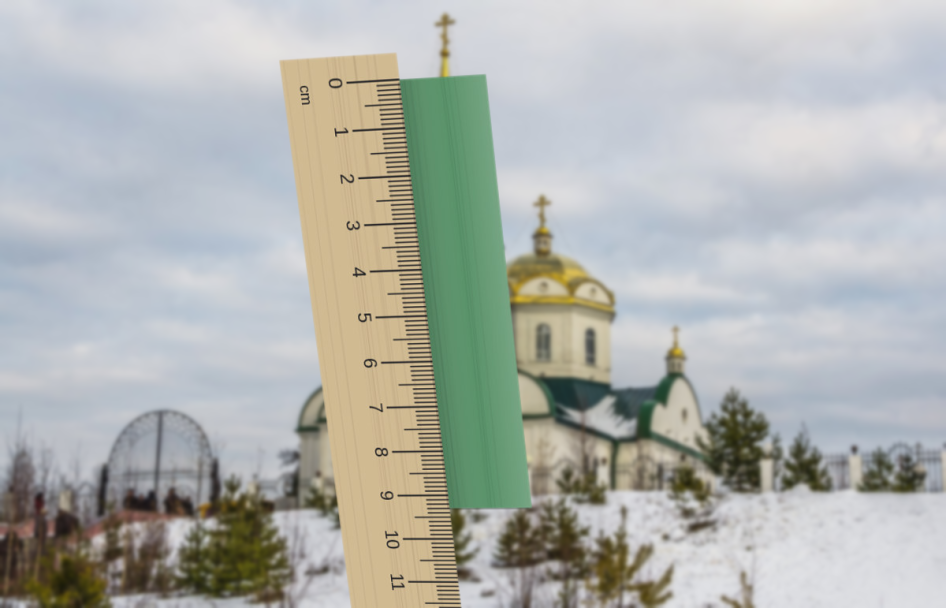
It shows 9.3 cm
